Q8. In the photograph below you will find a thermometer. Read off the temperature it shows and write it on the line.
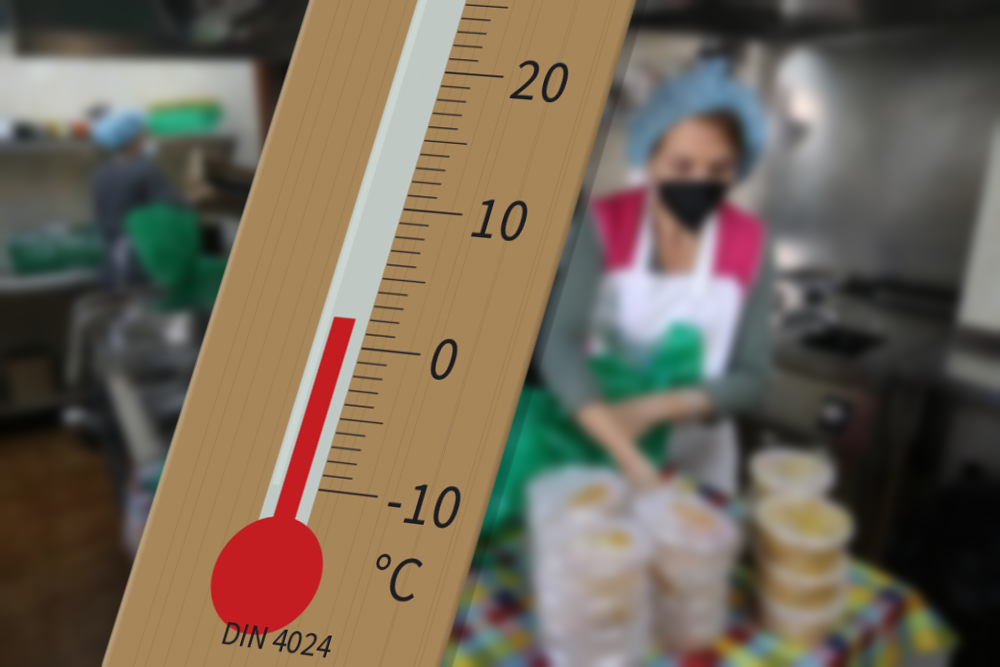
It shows 2 °C
